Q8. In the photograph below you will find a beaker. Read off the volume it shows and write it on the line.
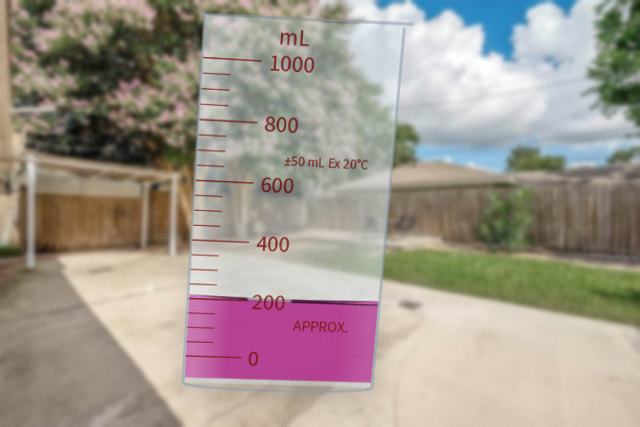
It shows 200 mL
